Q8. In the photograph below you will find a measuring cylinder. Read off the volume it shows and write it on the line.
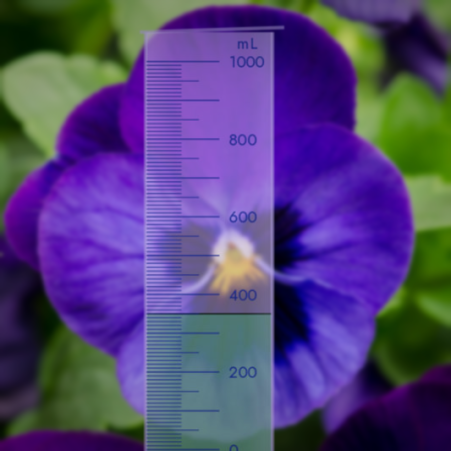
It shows 350 mL
